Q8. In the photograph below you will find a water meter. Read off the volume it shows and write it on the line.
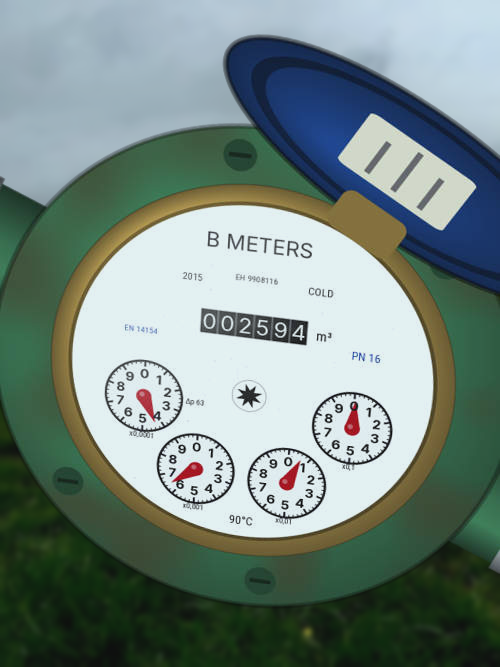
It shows 2594.0064 m³
